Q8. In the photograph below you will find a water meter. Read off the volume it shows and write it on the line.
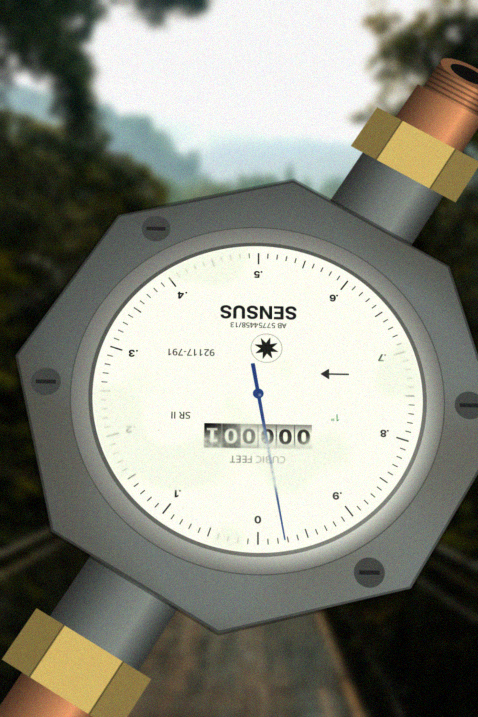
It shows 0.97 ft³
